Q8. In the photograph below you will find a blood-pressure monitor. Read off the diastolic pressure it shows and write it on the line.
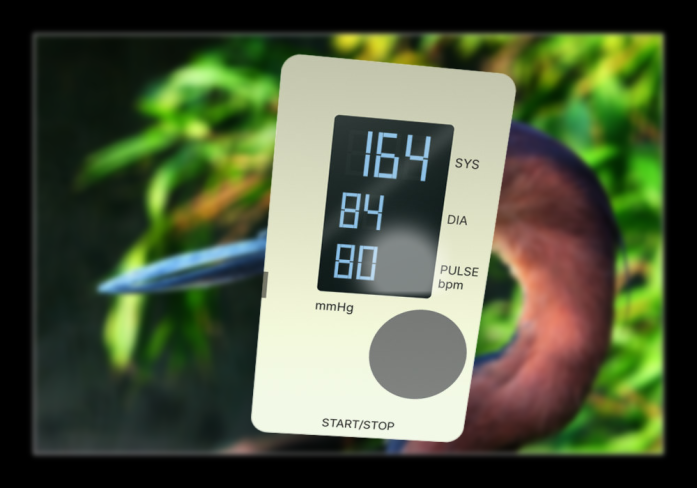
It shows 84 mmHg
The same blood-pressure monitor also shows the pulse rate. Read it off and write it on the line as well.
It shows 80 bpm
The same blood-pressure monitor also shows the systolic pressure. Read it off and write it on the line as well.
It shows 164 mmHg
